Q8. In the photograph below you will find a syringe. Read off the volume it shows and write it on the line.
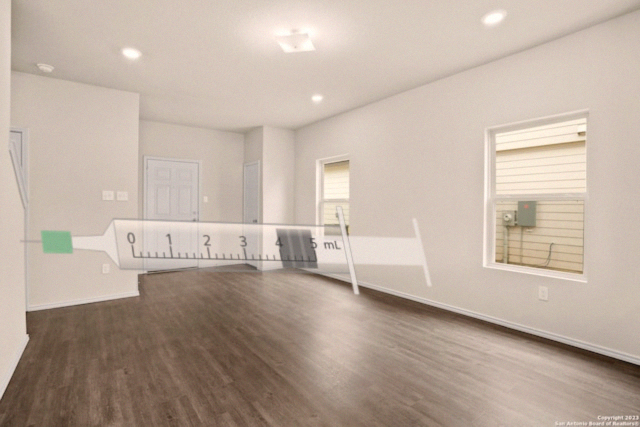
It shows 4 mL
